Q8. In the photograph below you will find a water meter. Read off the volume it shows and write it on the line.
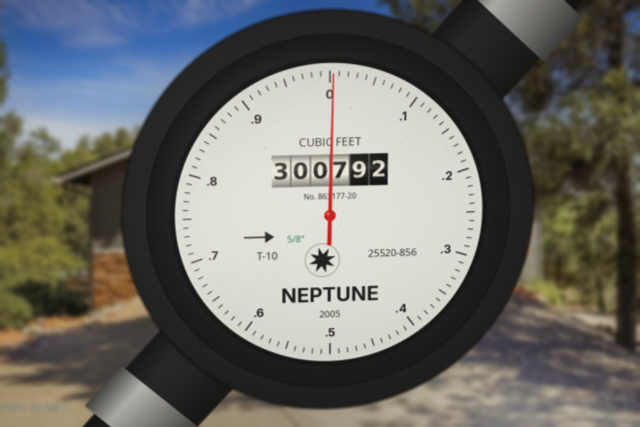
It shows 300792.00 ft³
